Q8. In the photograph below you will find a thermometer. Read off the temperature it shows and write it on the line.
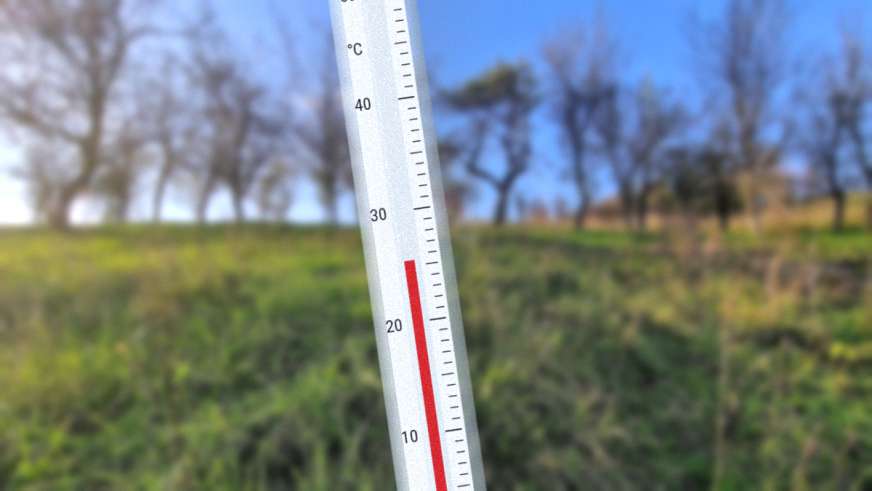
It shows 25.5 °C
